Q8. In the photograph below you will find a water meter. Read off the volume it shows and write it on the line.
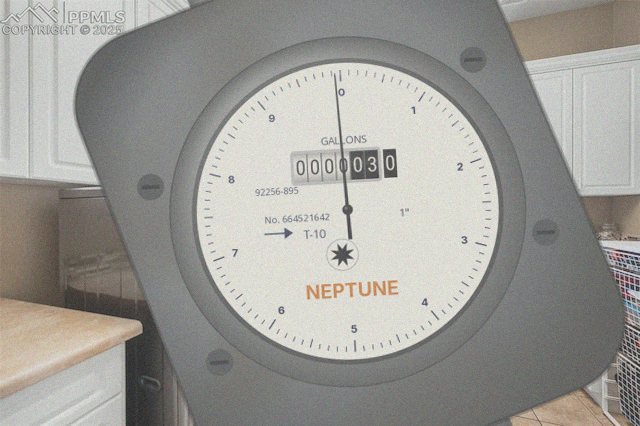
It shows 29.9 gal
